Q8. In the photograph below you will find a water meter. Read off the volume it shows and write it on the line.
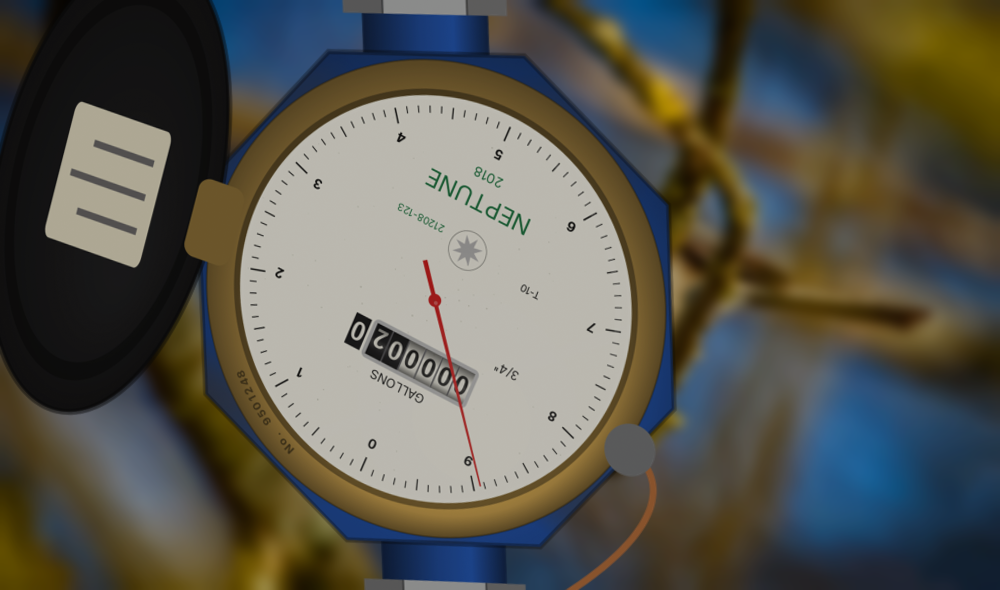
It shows 18.9 gal
